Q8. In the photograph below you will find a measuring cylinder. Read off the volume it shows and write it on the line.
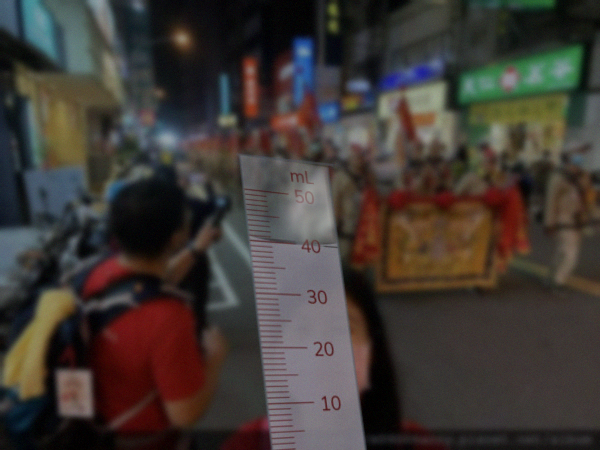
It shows 40 mL
